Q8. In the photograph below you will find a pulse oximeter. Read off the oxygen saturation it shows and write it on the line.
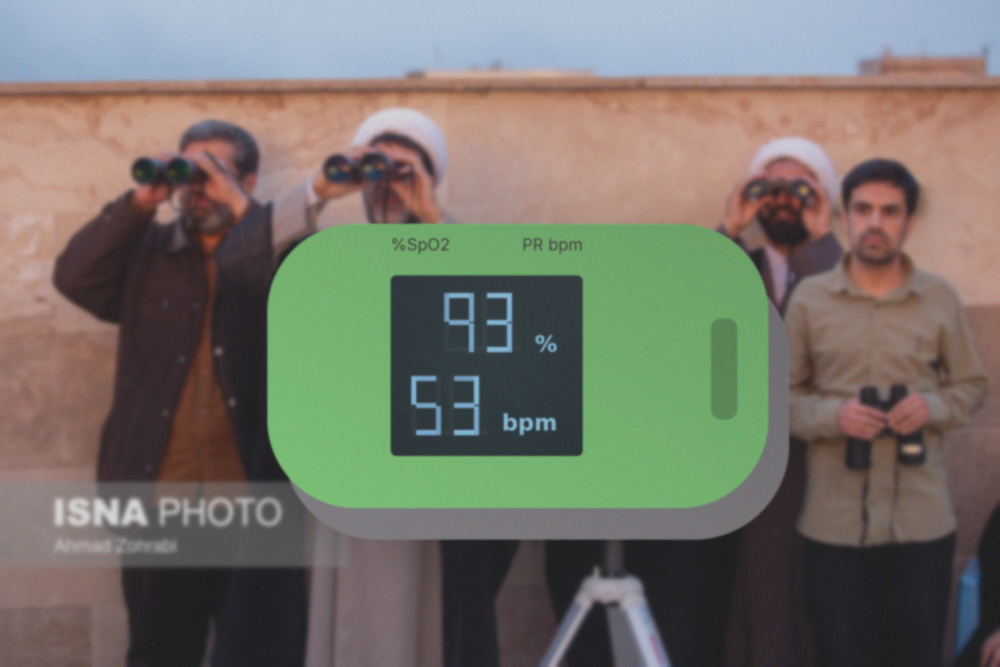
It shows 93 %
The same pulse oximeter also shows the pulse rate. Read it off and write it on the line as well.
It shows 53 bpm
